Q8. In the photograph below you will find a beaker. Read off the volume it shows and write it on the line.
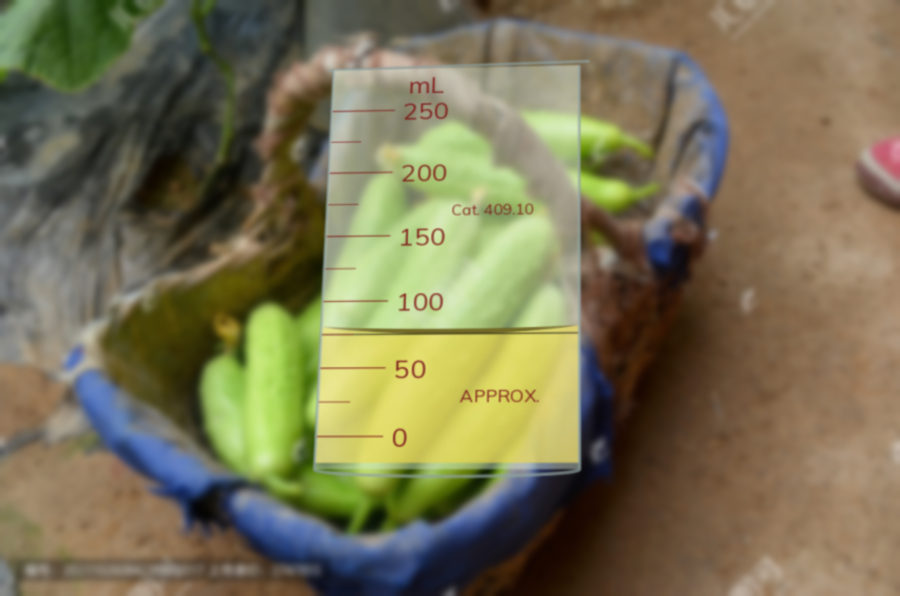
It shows 75 mL
